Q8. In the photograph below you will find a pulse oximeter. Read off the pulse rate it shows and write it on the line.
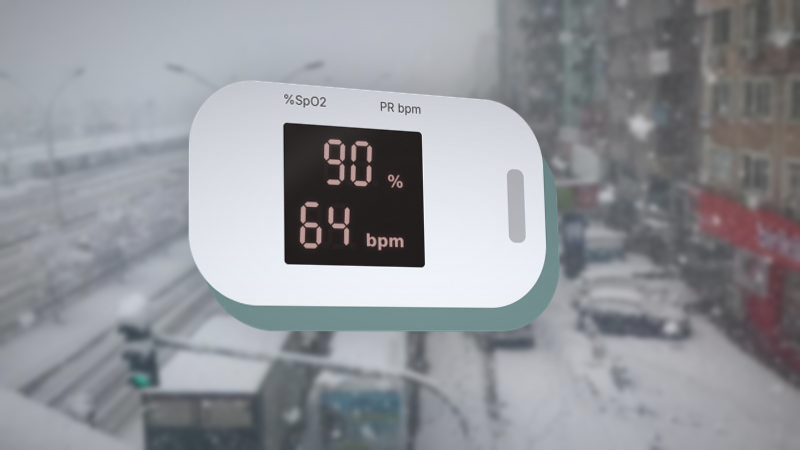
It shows 64 bpm
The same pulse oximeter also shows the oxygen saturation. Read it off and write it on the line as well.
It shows 90 %
